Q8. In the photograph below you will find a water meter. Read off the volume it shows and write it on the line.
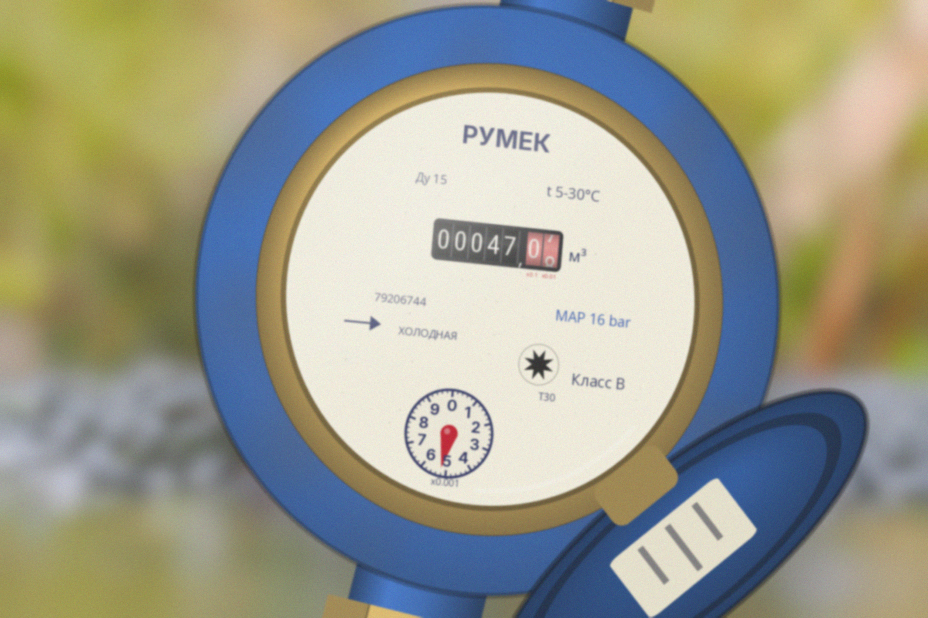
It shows 47.075 m³
